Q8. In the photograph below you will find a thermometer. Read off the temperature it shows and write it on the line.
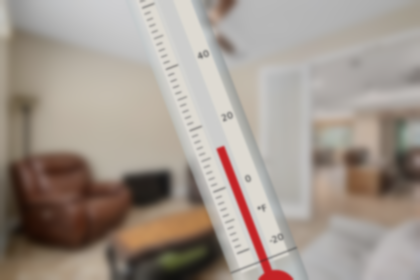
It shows 12 °F
